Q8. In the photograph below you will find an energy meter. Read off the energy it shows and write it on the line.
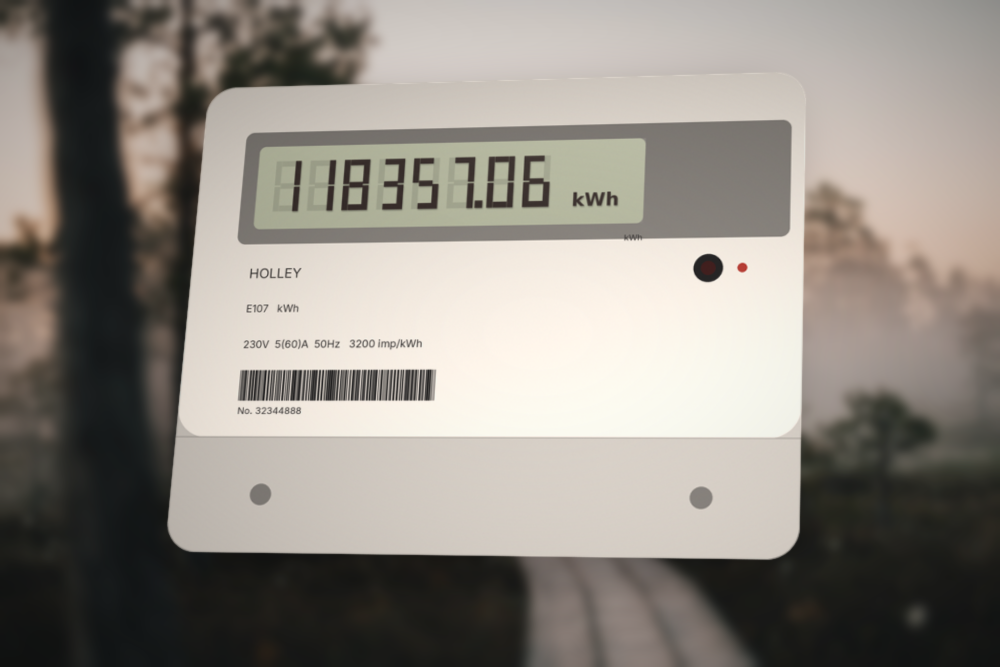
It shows 118357.06 kWh
